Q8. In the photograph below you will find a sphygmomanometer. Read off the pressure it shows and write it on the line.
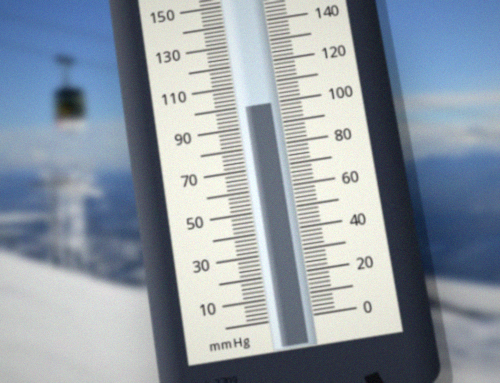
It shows 100 mmHg
